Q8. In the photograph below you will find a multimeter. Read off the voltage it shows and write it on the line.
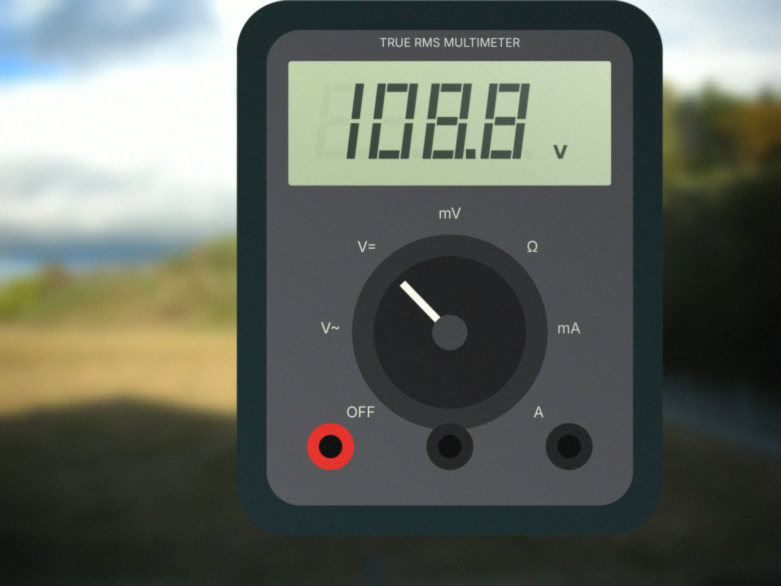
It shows 108.8 V
